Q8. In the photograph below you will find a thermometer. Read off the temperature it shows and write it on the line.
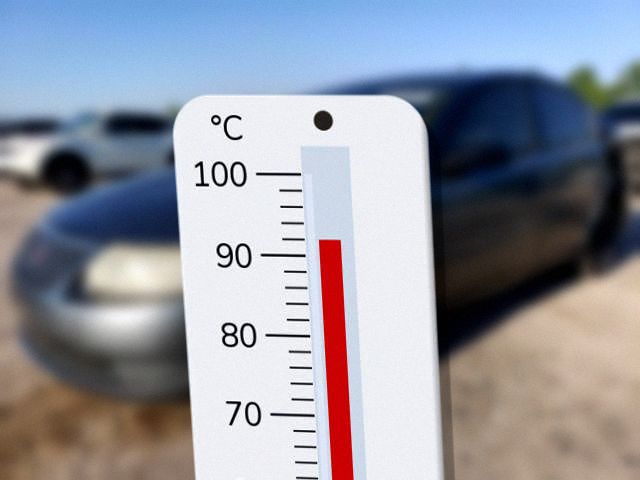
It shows 92 °C
